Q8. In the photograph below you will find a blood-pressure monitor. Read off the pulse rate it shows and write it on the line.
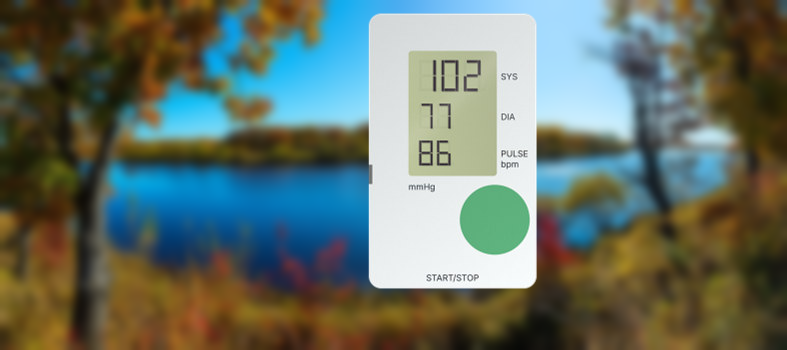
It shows 86 bpm
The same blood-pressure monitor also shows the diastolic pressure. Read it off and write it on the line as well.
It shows 77 mmHg
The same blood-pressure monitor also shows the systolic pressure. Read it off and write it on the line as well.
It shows 102 mmHg
